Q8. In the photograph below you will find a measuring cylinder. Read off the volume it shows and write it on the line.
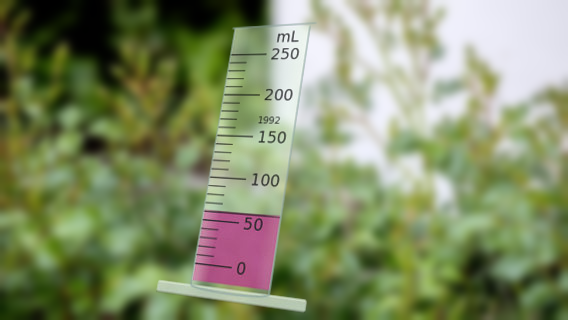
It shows 60 mL
